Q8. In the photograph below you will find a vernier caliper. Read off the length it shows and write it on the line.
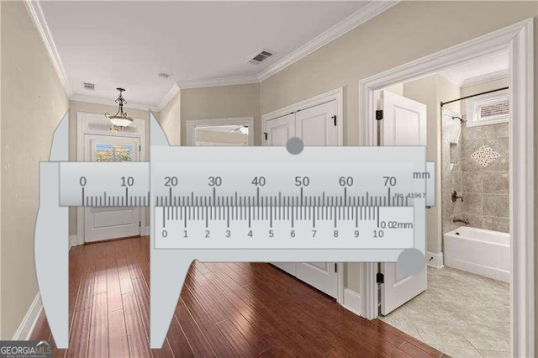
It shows 18.5 mm
